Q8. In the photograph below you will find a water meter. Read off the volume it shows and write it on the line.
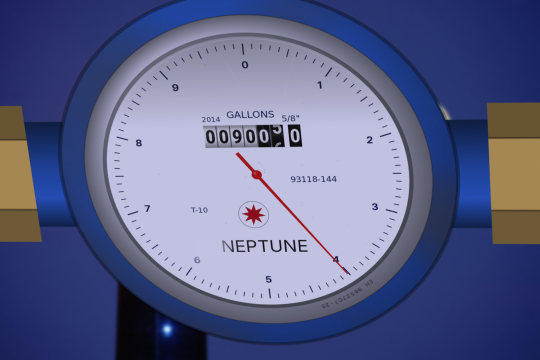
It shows 90054.0 gal
